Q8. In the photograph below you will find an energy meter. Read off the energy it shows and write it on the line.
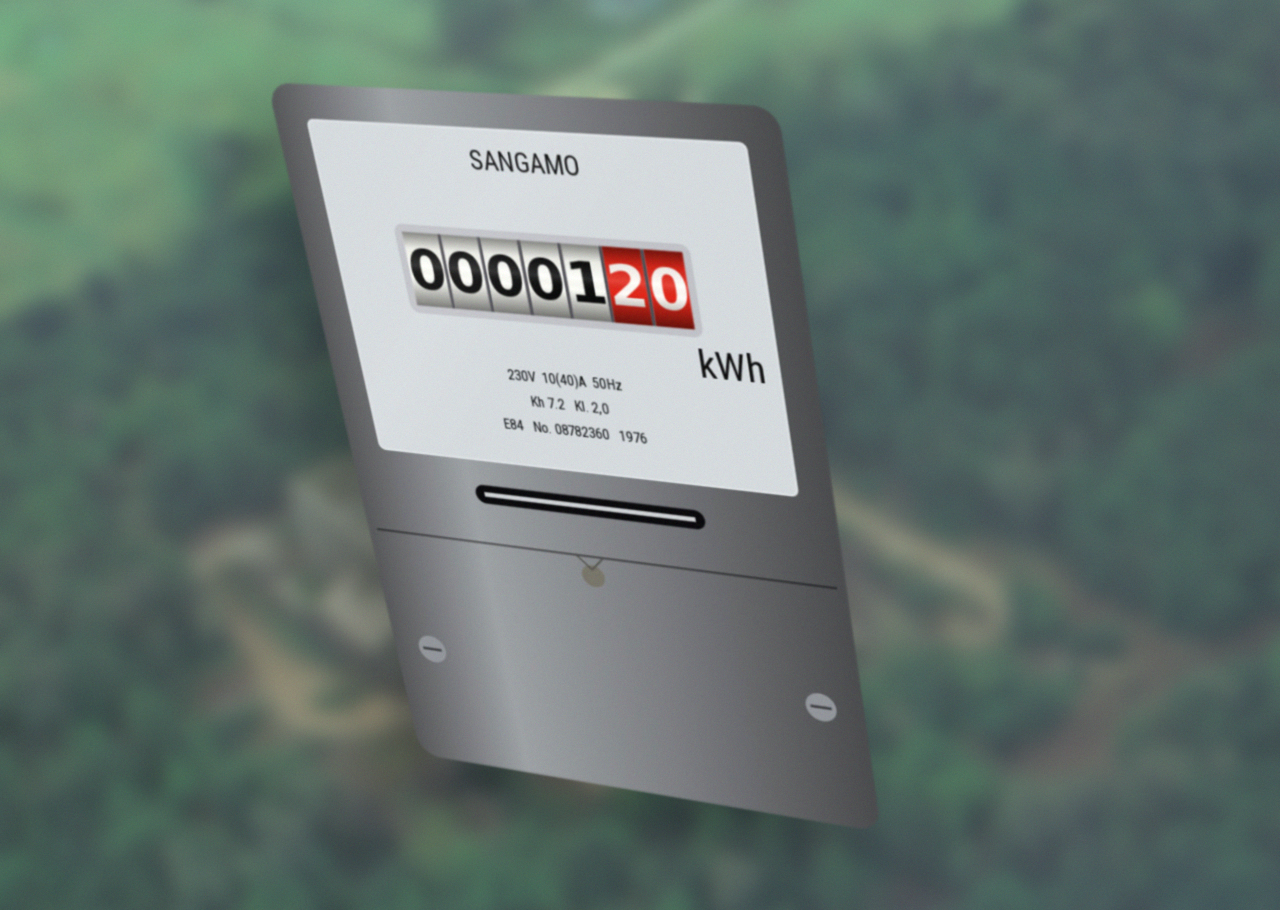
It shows 1.20 kWh
